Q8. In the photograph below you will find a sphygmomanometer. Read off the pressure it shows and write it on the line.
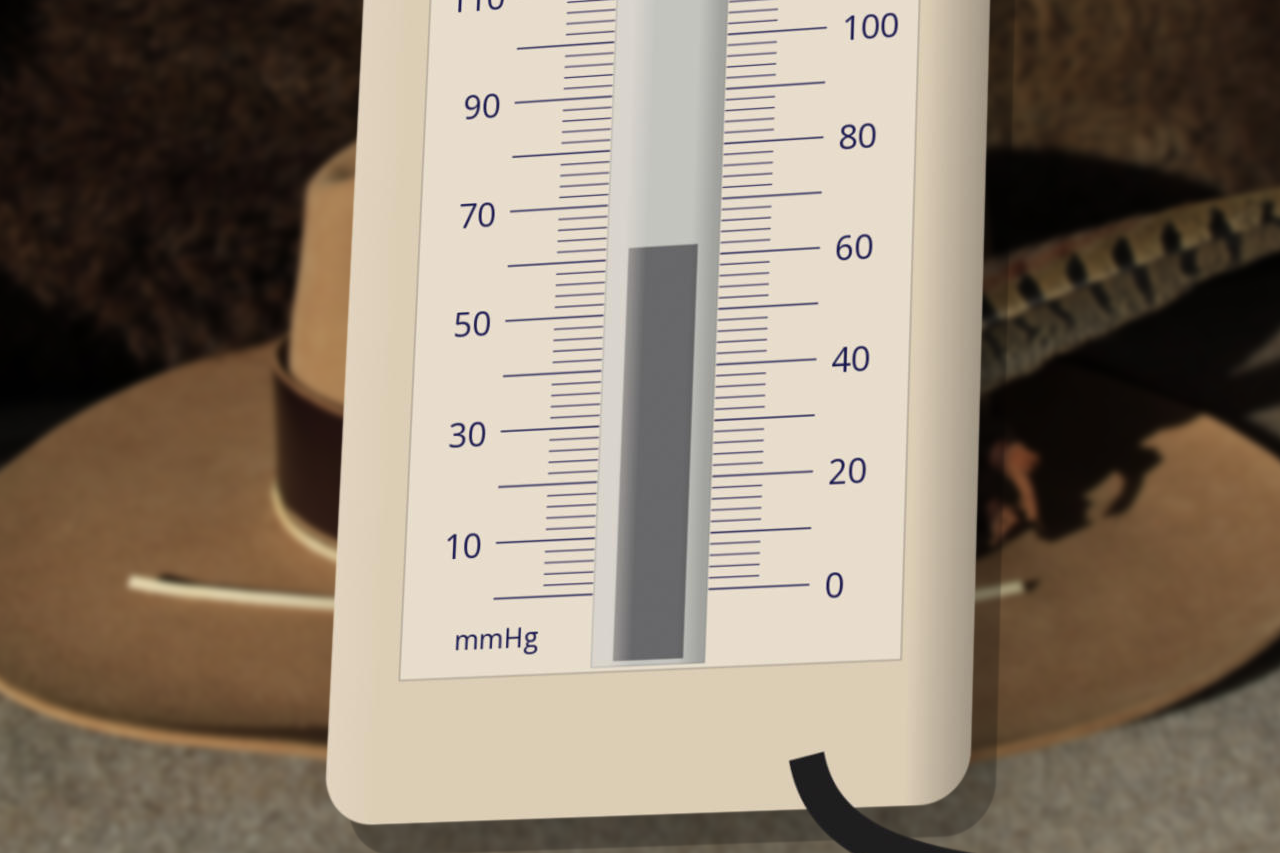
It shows 62 mmHg
